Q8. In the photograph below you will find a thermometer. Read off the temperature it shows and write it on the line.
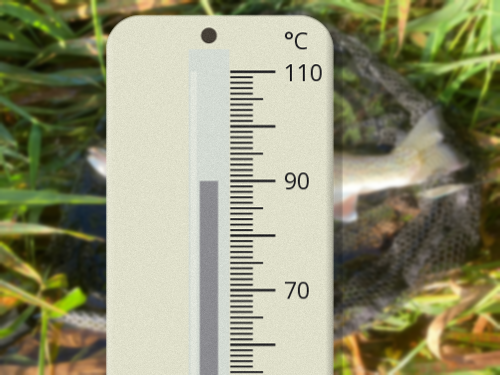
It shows 90 °C
